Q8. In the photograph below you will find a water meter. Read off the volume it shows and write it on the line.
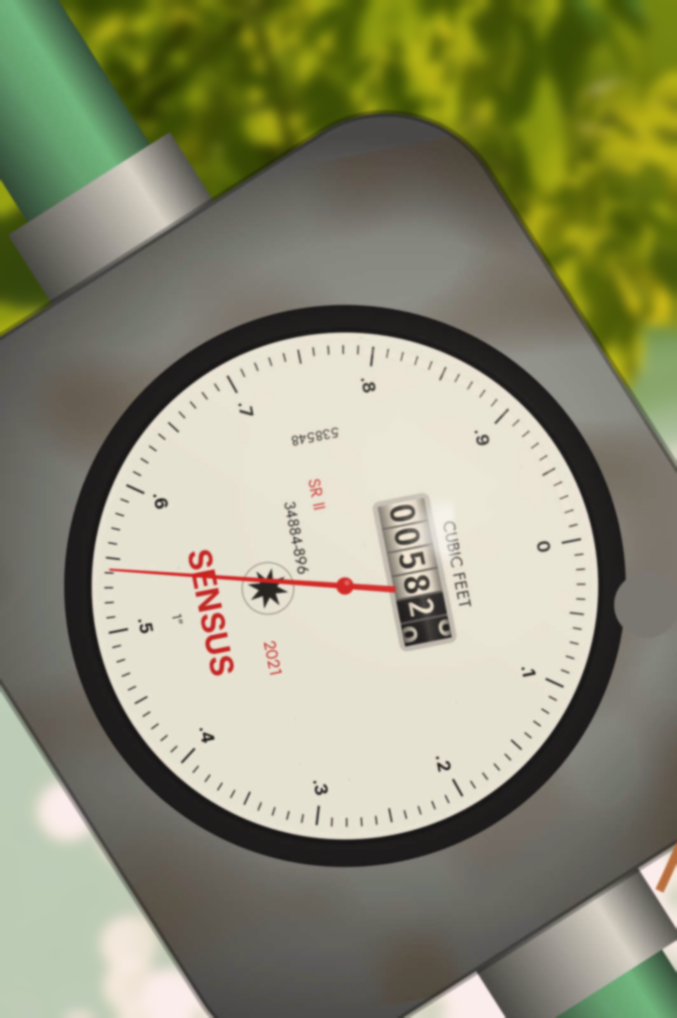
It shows 5828.54 ft³
